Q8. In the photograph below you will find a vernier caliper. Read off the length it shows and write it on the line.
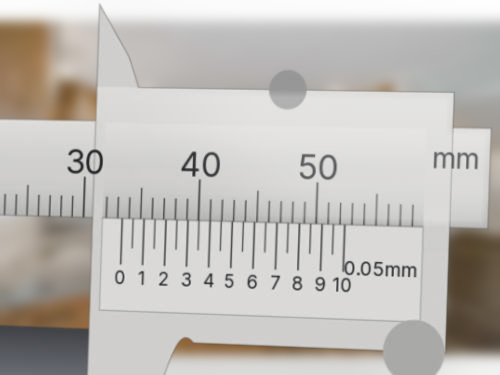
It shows 33.4 mm
